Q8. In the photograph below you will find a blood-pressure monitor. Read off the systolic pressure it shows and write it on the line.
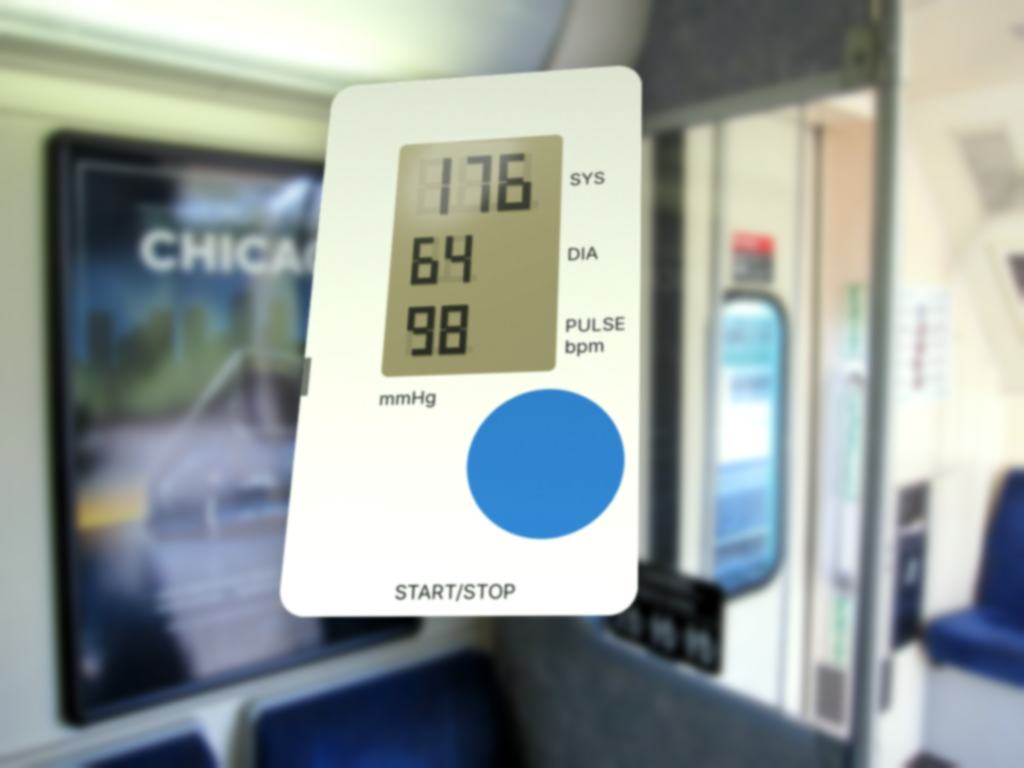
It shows 176 mmHg
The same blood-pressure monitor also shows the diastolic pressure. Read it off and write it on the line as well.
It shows 64 mmHg
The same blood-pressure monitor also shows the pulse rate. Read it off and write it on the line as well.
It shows 98 bpm
